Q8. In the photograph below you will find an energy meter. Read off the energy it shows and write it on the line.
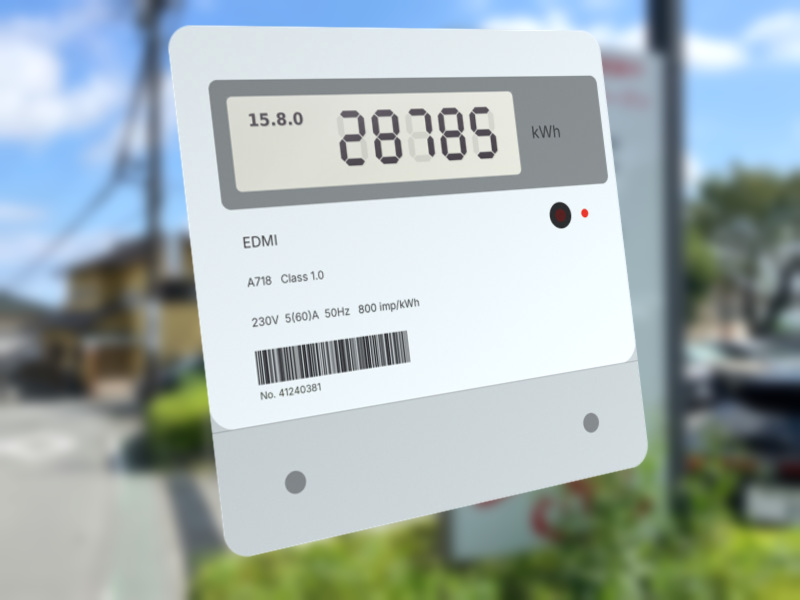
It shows 28785 kWh
